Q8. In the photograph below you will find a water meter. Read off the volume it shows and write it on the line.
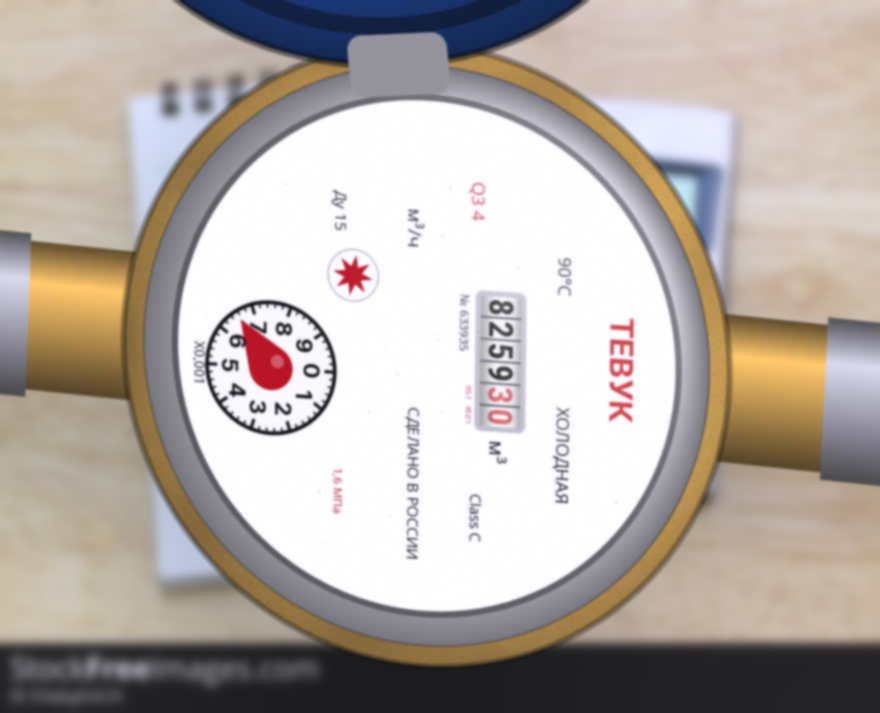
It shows 8259.306 m³
